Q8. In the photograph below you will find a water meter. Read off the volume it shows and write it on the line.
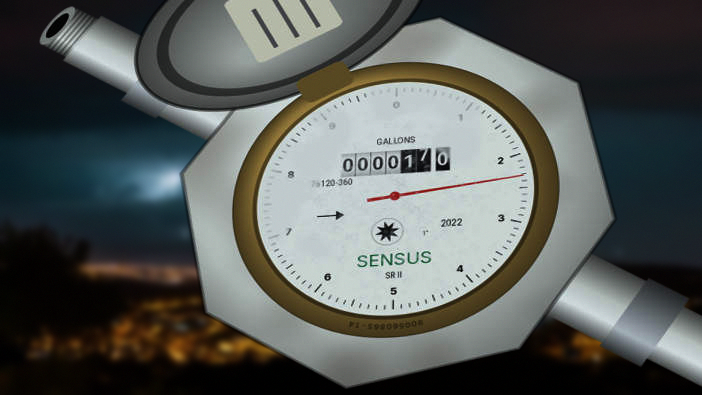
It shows 172.3 gal
